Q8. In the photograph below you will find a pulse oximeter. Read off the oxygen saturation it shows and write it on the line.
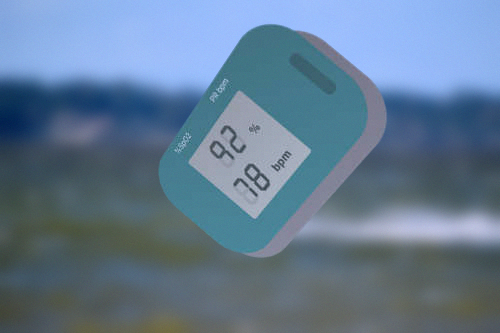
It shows 92 %
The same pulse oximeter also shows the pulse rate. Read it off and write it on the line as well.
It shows 78 bpm
